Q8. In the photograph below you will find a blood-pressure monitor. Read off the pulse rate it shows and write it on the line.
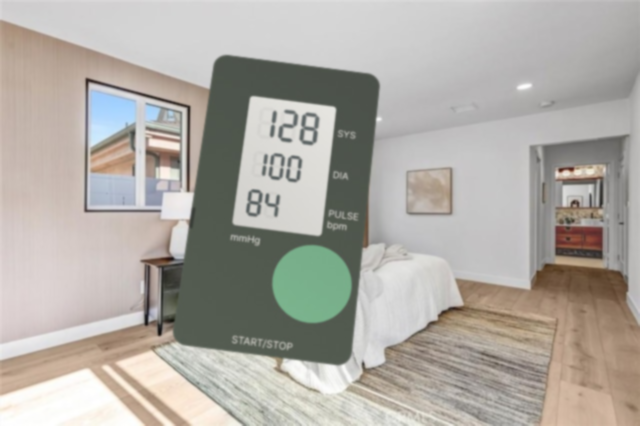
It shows 84 bpm
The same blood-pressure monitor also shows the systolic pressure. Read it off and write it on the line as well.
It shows 128 mmHg
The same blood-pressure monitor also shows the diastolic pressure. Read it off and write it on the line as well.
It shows 100 mmHg
